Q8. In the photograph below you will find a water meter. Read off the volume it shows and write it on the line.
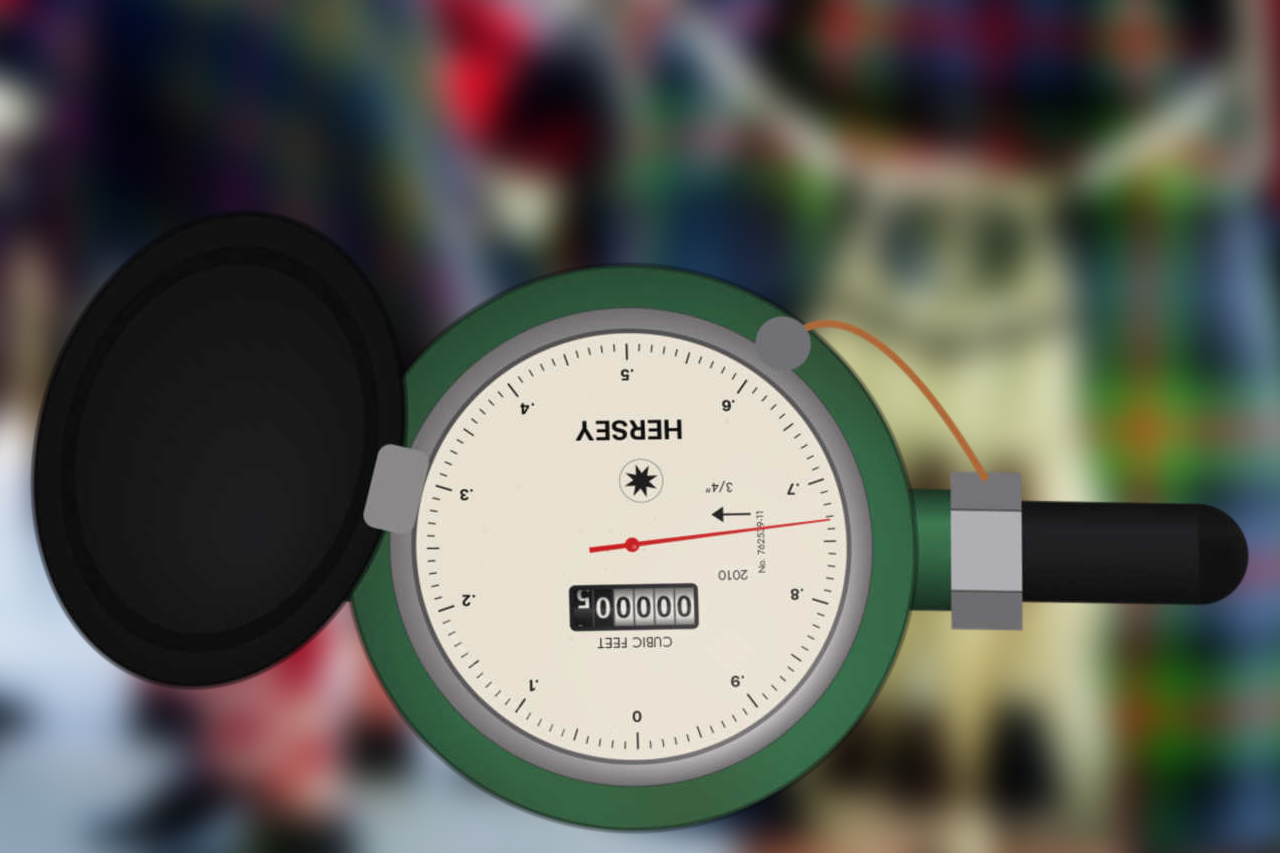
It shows 4.73 ft³
